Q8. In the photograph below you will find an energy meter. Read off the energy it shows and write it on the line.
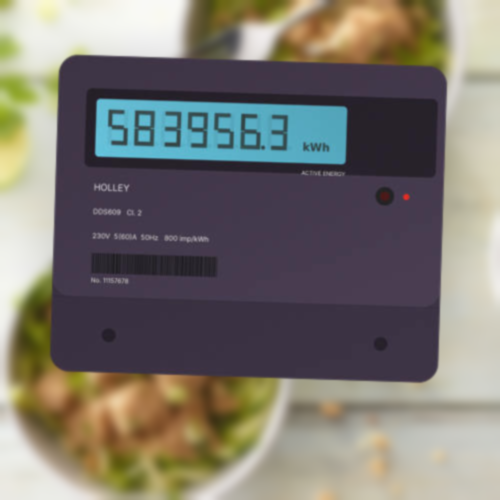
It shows 583956.3 kWh
